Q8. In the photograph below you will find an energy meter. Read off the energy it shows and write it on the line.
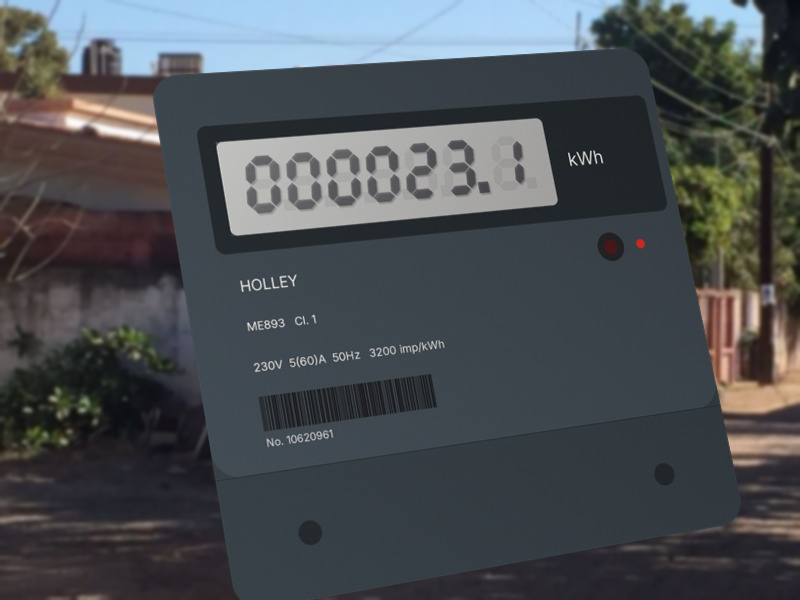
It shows 23.1 kWh
